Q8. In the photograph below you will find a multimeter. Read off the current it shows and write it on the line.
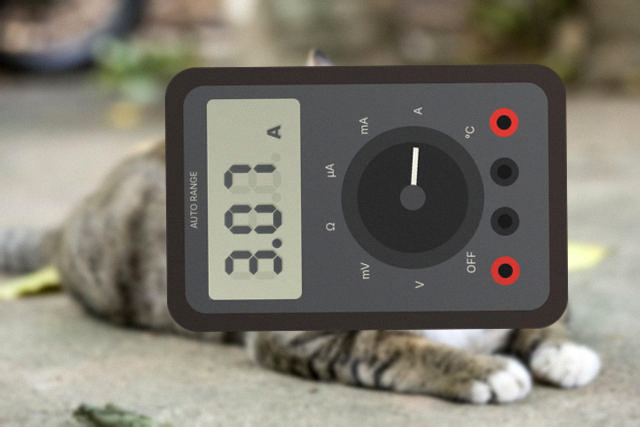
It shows 3.07 A
